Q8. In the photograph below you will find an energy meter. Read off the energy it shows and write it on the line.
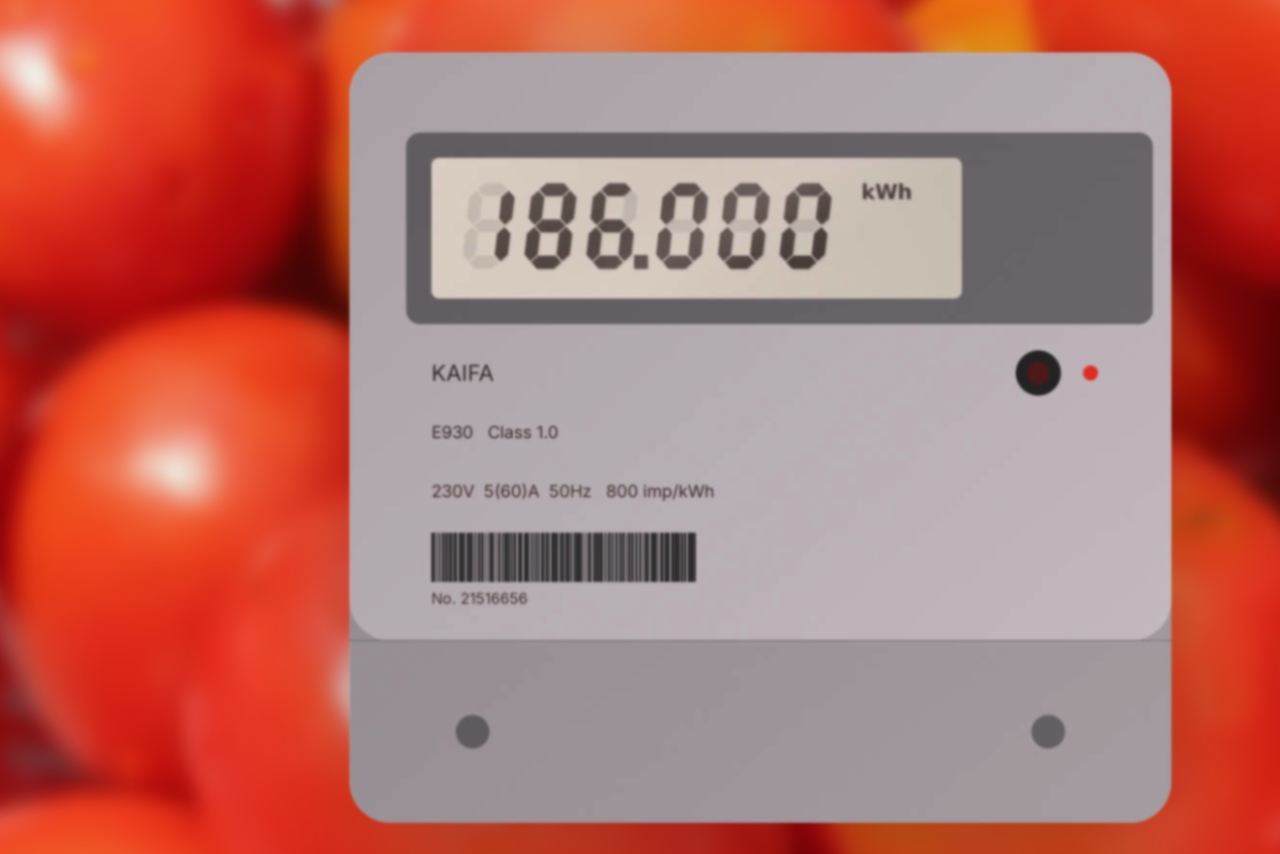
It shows 186.000 kWh
